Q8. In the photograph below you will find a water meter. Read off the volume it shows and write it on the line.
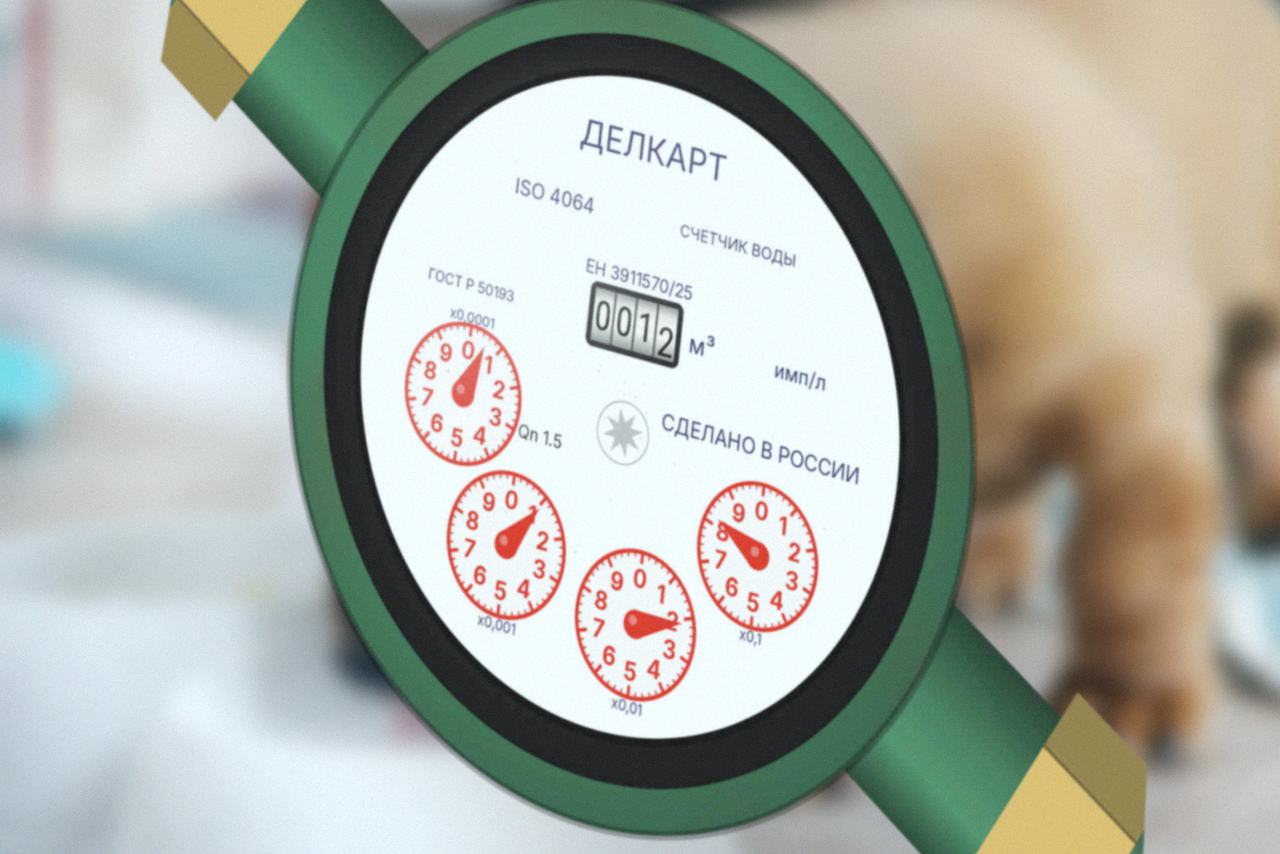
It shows 11.8210 m³
